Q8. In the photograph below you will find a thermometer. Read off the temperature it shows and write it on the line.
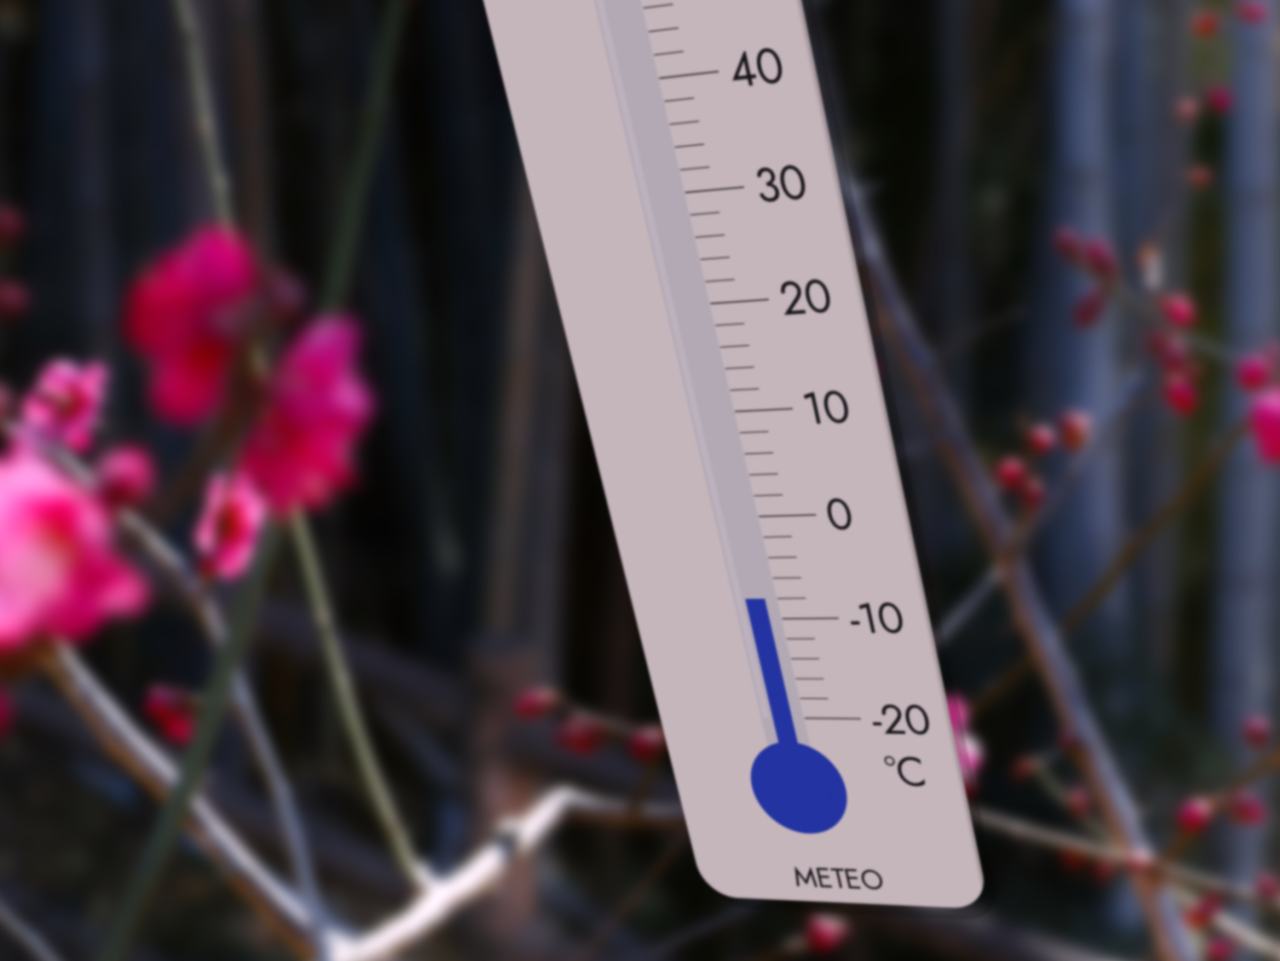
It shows -8 °C
